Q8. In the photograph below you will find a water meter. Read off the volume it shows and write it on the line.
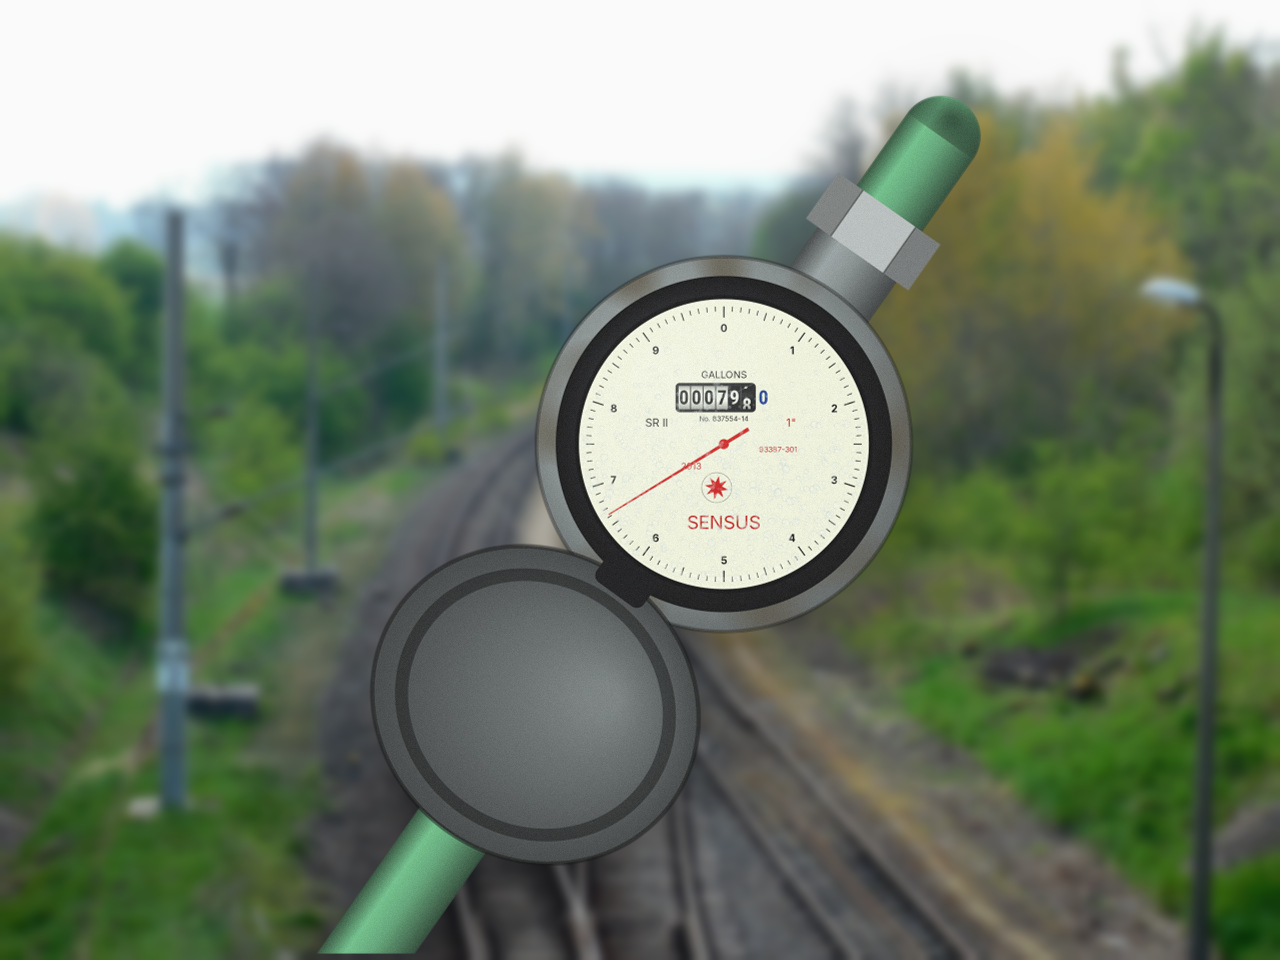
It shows 7976.6 gal
